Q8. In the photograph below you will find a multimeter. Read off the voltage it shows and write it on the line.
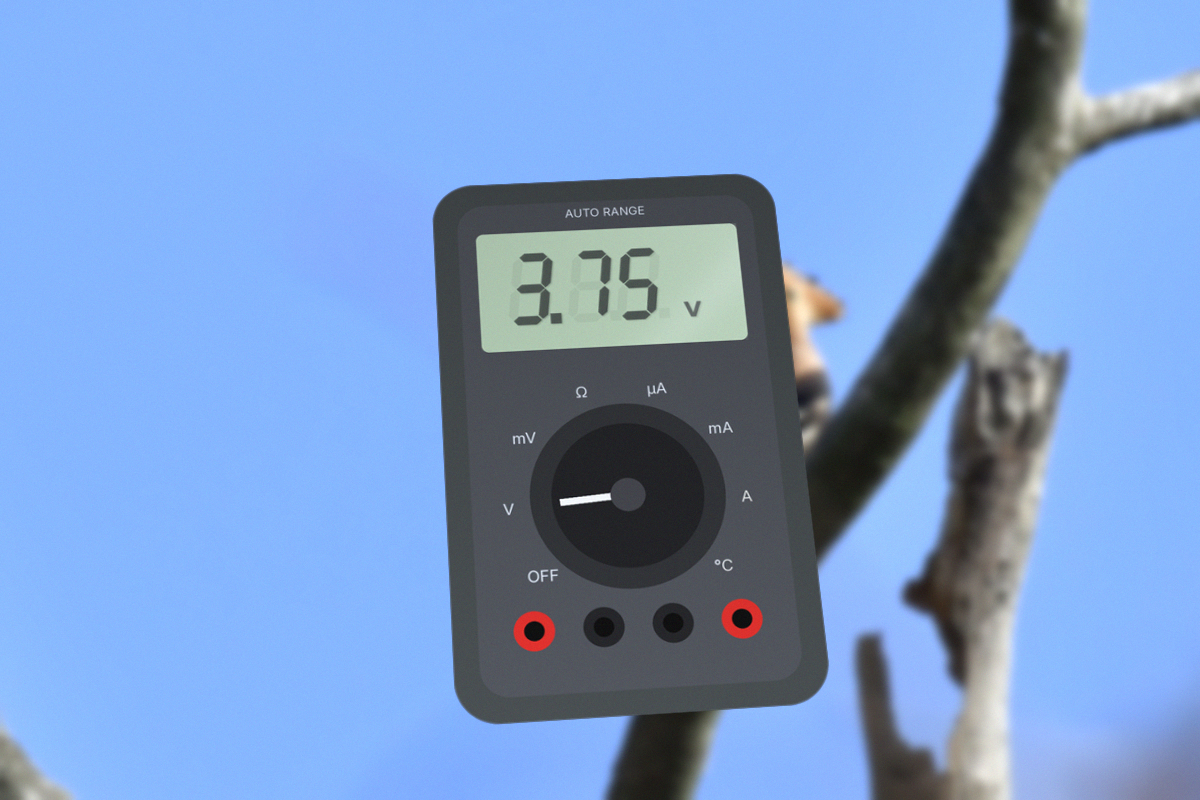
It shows 3.75 V
